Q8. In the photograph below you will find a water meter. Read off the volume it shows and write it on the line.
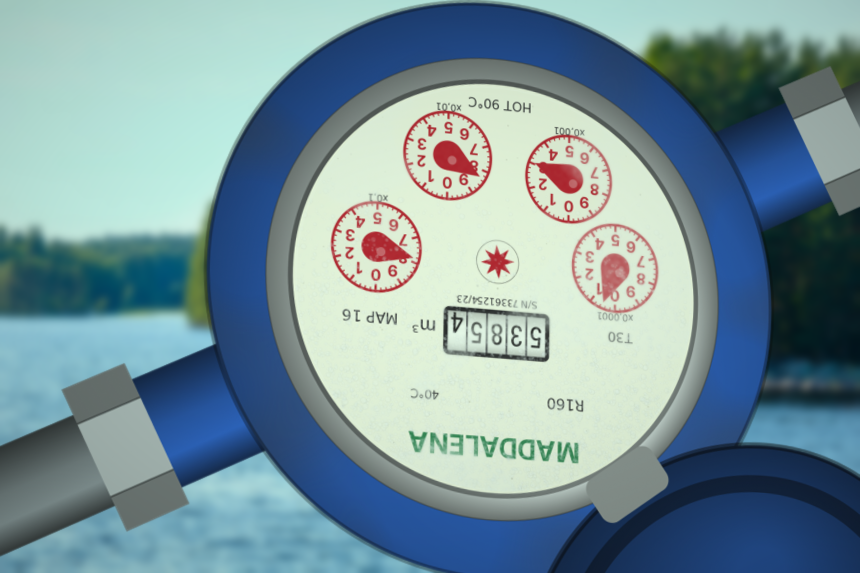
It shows 53853.7830 m³
